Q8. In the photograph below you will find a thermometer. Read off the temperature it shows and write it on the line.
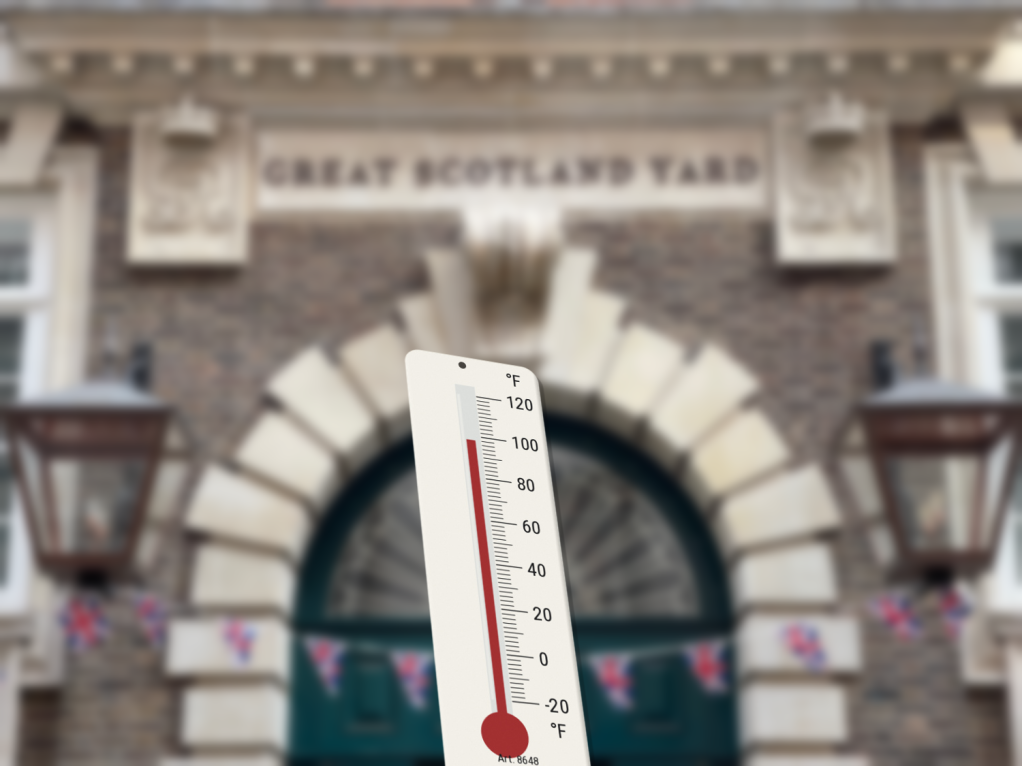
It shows 98 °F
